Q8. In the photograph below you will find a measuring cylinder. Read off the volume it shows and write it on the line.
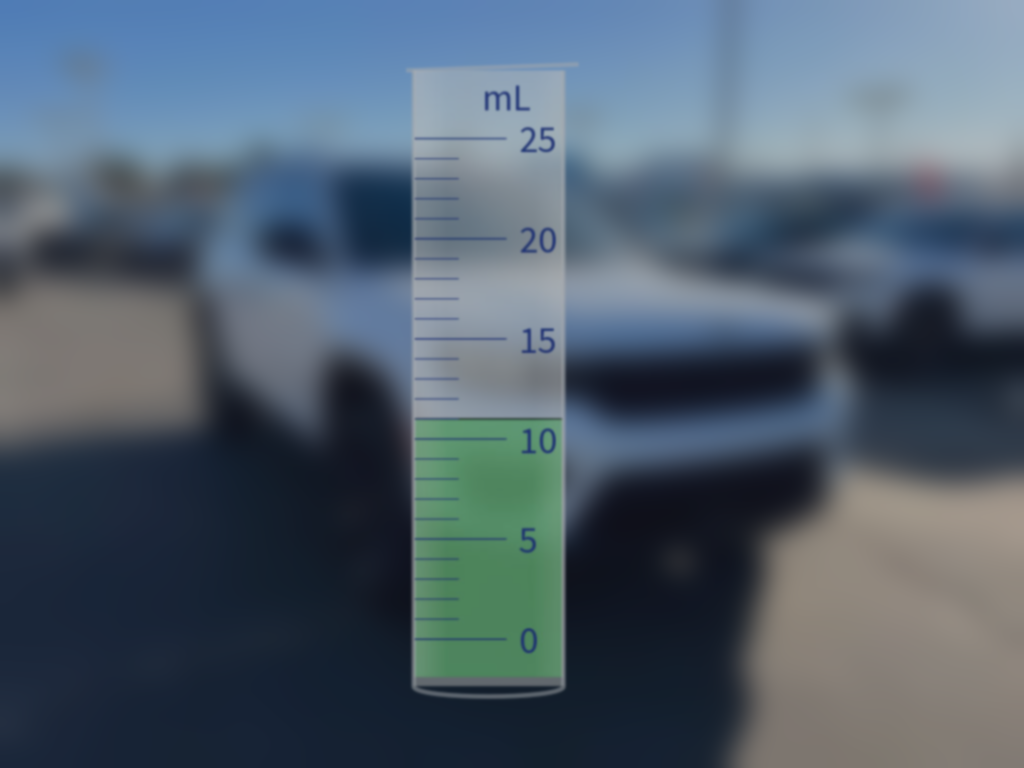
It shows 11 mL
